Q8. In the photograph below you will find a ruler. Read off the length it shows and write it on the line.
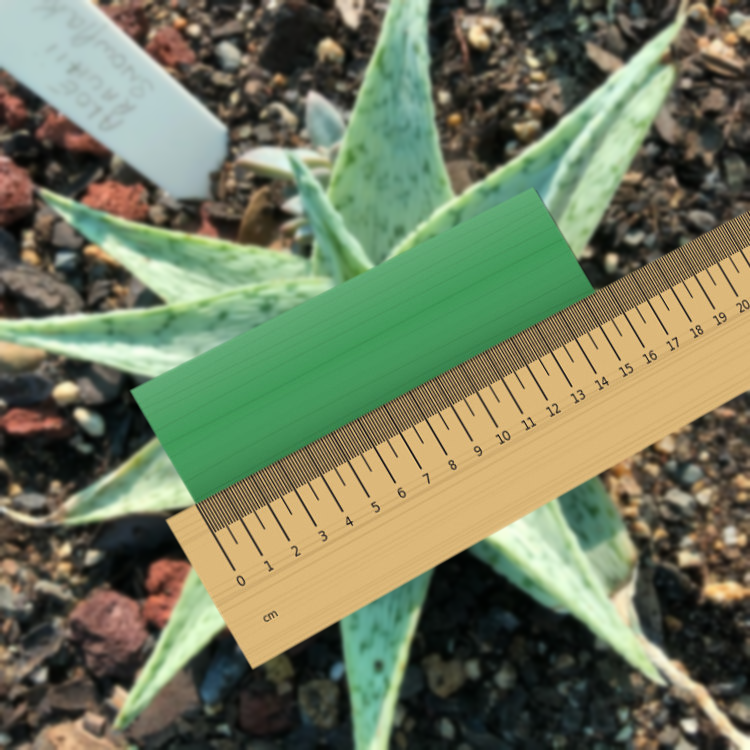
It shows 15.5 cm
